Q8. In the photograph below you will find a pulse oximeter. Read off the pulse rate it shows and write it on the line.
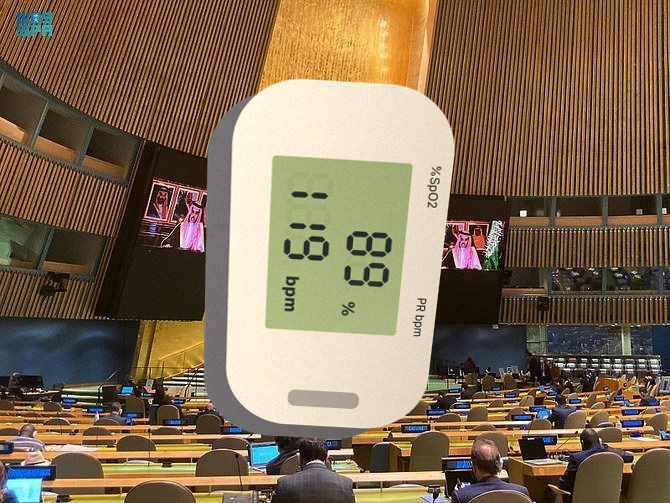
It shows 119 bpm
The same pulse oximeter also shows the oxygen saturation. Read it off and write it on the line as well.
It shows 89 %
